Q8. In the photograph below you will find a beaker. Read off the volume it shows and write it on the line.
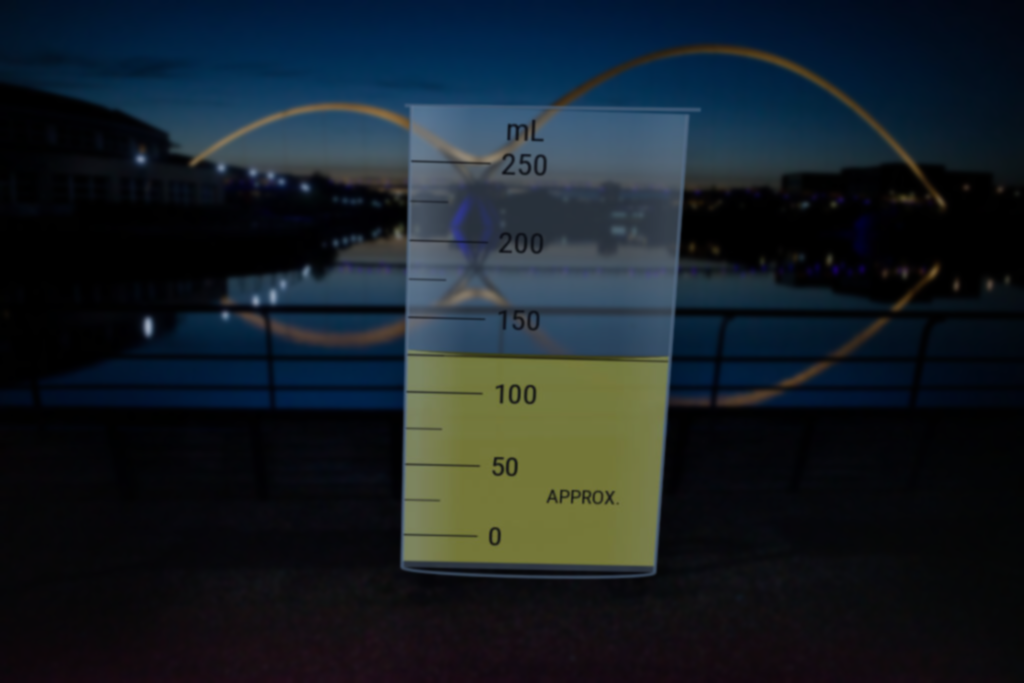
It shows 125 mL
